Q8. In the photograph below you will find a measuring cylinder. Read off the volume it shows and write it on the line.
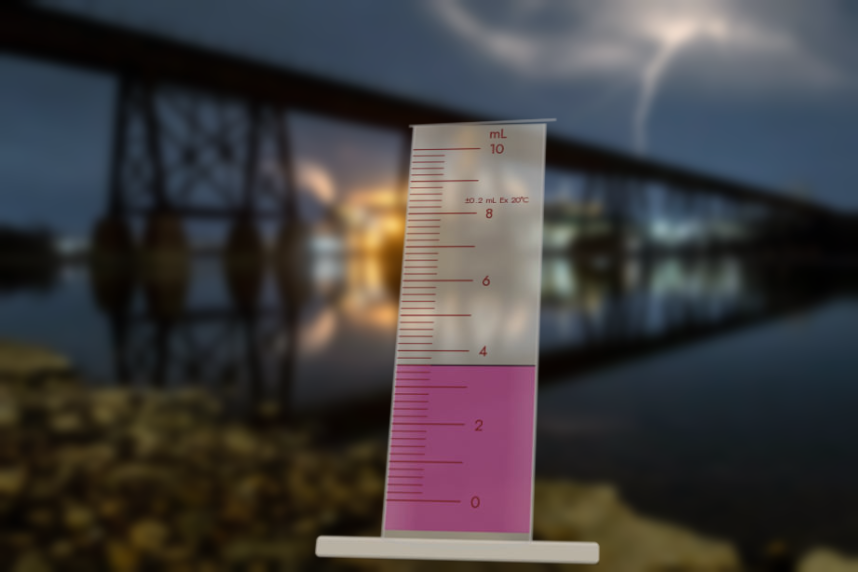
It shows 3.6 mL
